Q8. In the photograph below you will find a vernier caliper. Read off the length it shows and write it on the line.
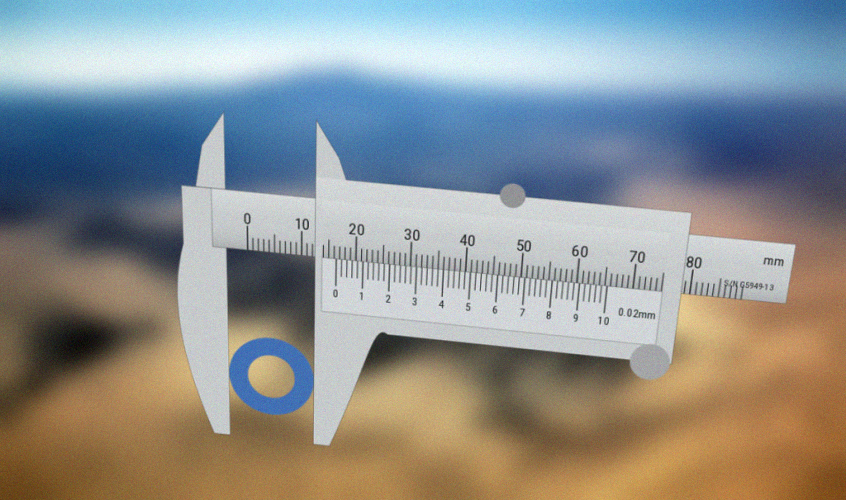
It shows 16.4 mm
